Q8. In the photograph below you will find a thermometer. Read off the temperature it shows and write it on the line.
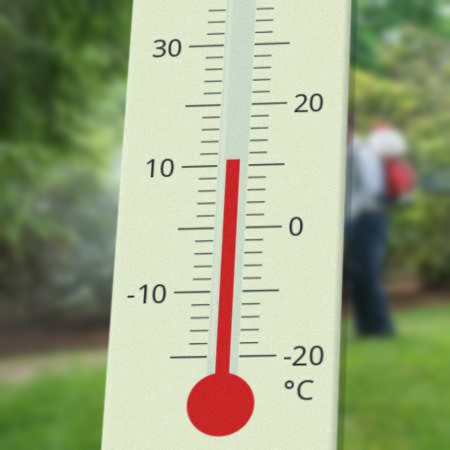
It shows 11 °C
